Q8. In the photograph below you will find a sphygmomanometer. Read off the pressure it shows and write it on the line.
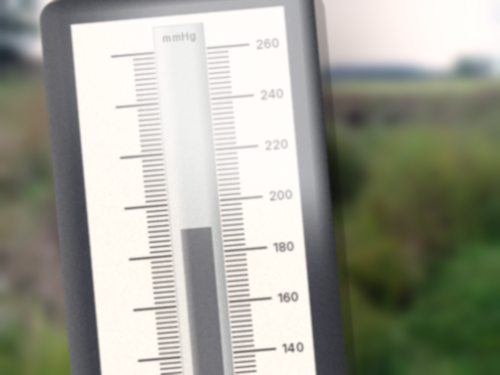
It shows 190 mmHg
